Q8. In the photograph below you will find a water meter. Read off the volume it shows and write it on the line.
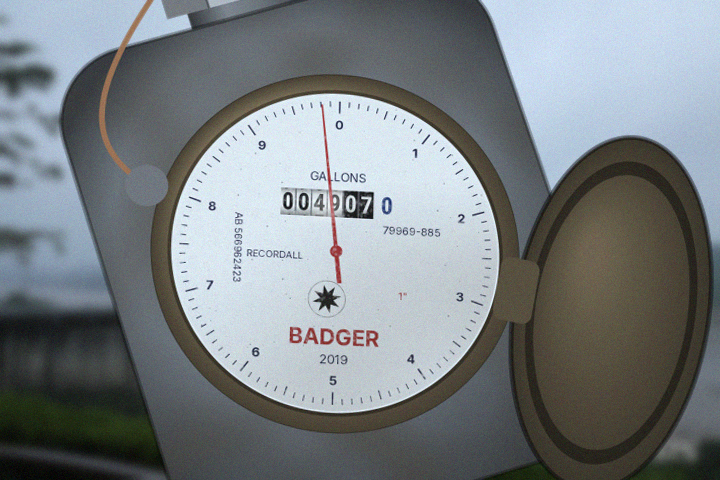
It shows 49069.8 gal
